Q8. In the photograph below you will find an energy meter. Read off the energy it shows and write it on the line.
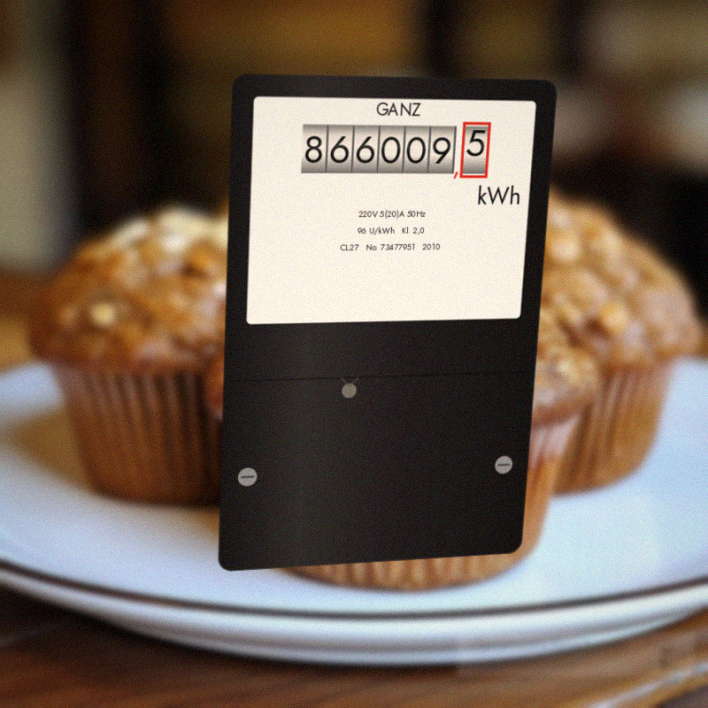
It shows 866009.5 kWh
